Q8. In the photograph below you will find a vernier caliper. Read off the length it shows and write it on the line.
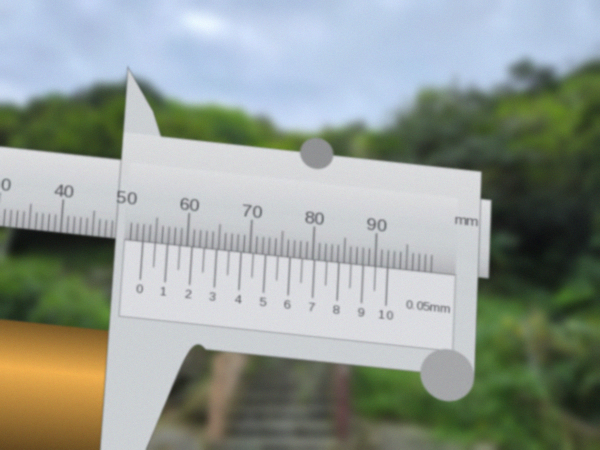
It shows 53.0 mm
